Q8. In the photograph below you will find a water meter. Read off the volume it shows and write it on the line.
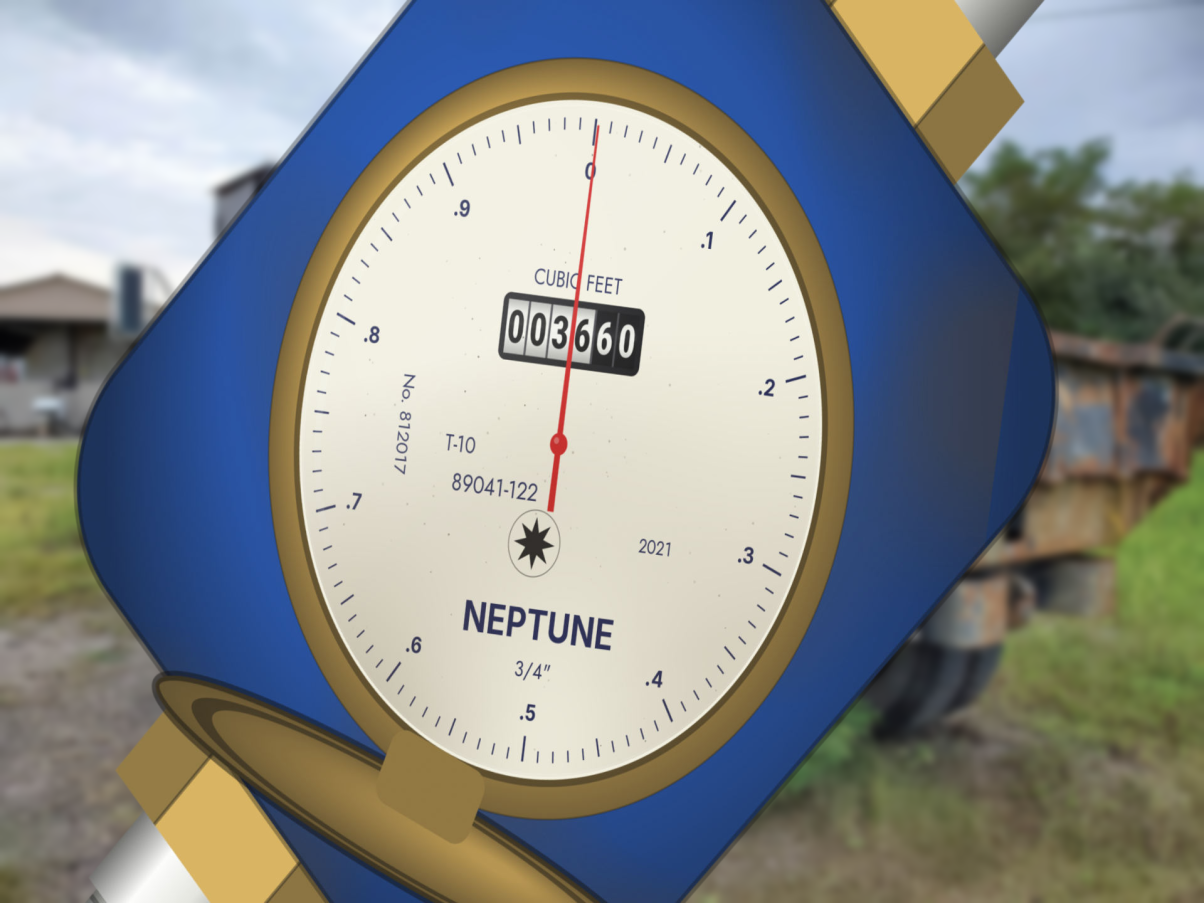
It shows 3660.00 ft³
